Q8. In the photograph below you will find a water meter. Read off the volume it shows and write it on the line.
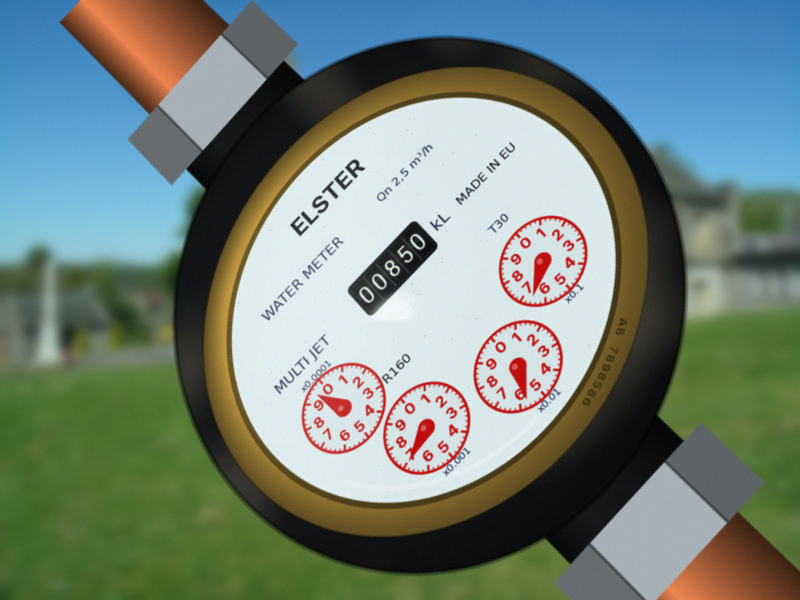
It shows 850.6569 kL
